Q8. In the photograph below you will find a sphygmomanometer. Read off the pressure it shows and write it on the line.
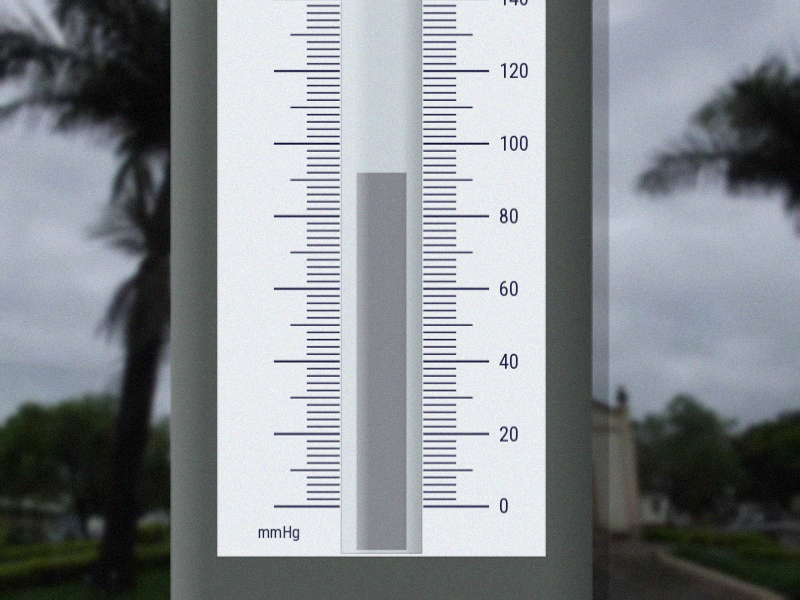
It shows 92 mmHg
